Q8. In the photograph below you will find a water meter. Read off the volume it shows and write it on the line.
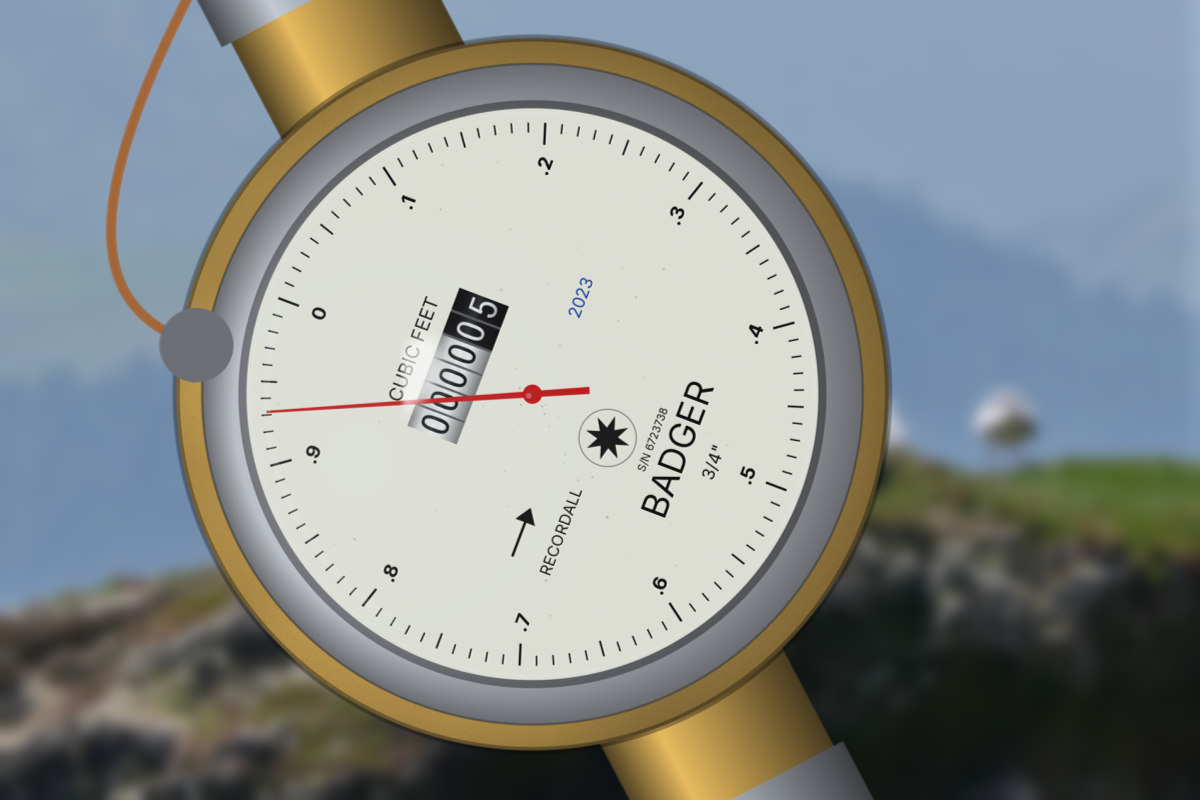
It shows 4.93 ft³
